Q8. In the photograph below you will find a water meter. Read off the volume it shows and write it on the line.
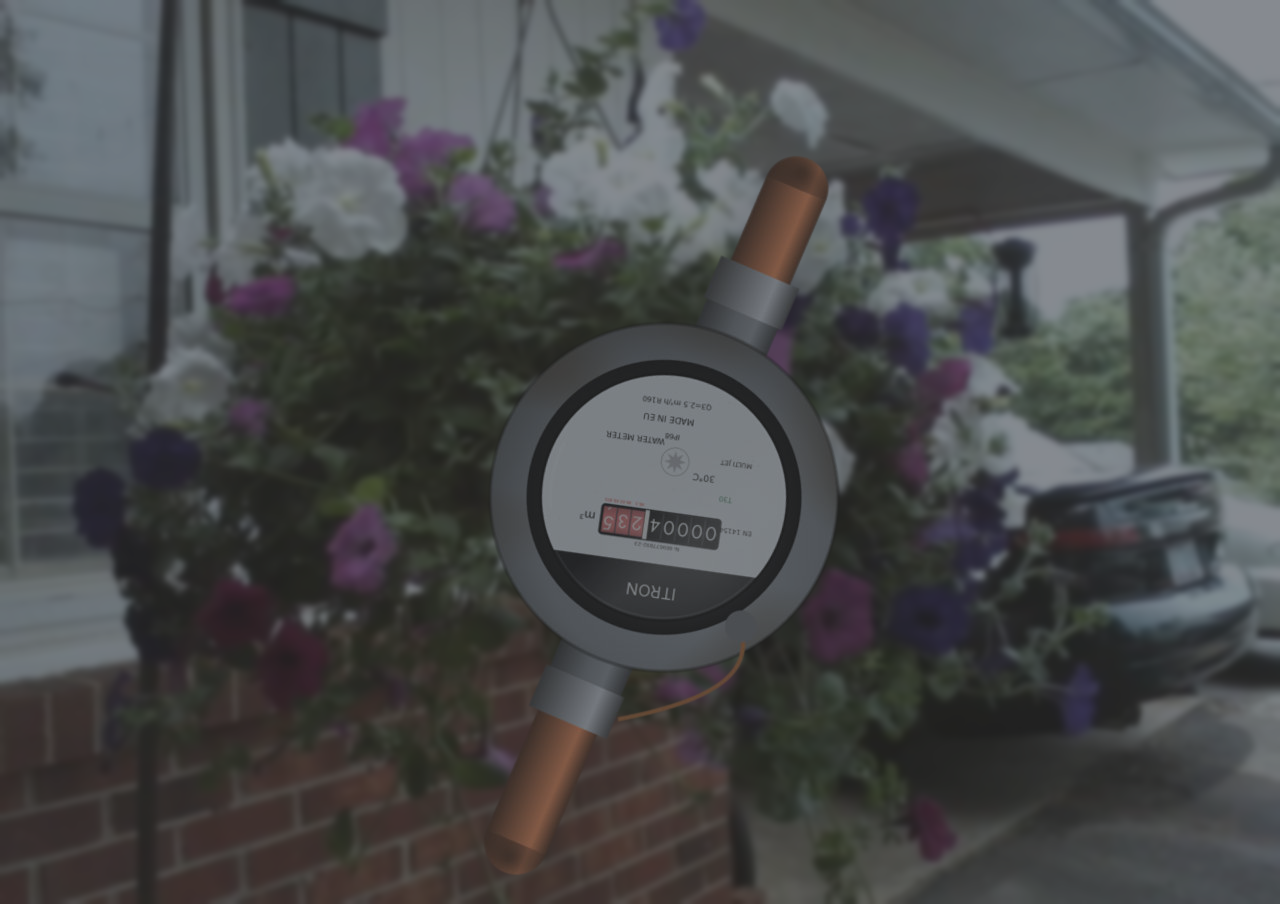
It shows 4.235 m³
